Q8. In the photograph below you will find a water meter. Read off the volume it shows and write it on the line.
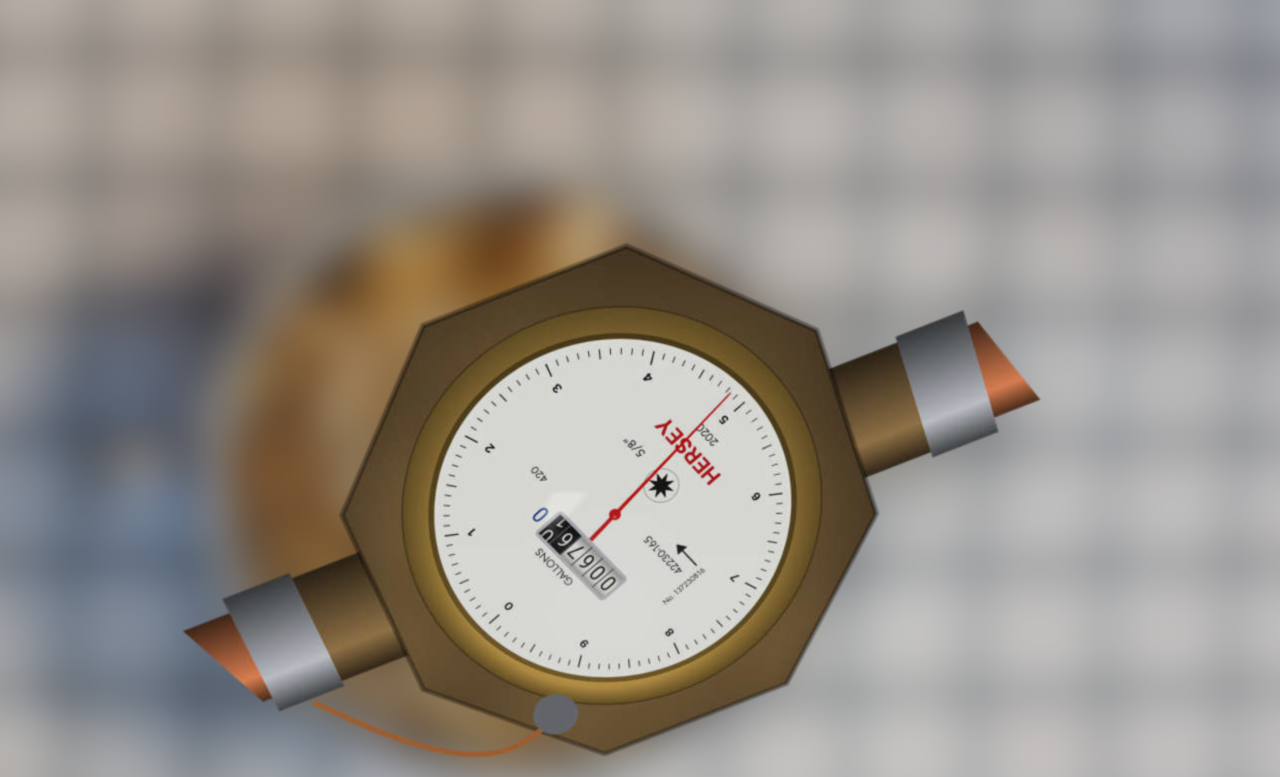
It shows 67604.8 gal
